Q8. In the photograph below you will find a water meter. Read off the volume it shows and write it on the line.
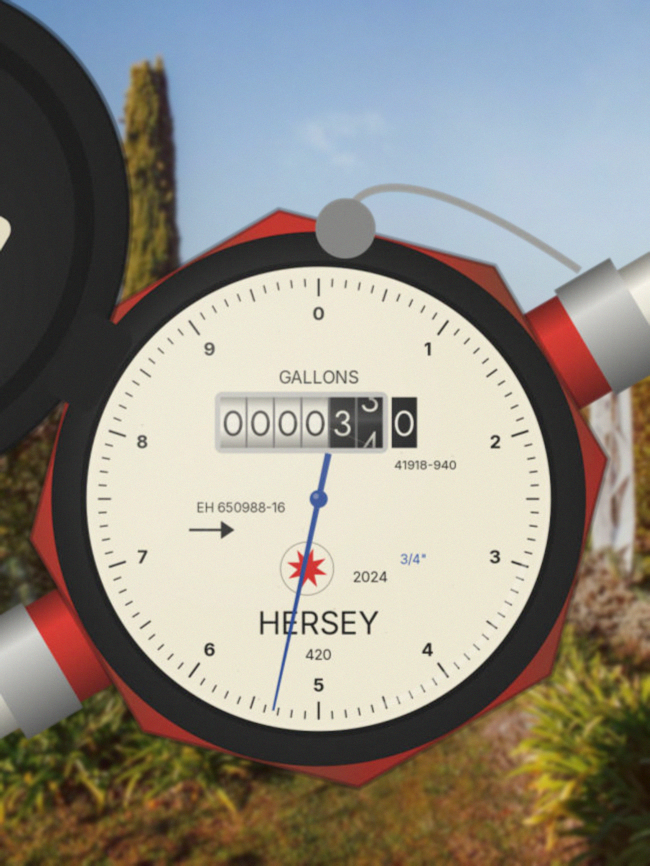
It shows 335.3 gal
